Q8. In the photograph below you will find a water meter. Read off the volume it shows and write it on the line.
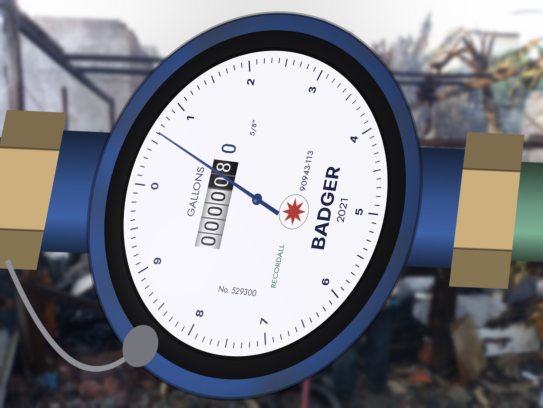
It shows 80.6 gal
